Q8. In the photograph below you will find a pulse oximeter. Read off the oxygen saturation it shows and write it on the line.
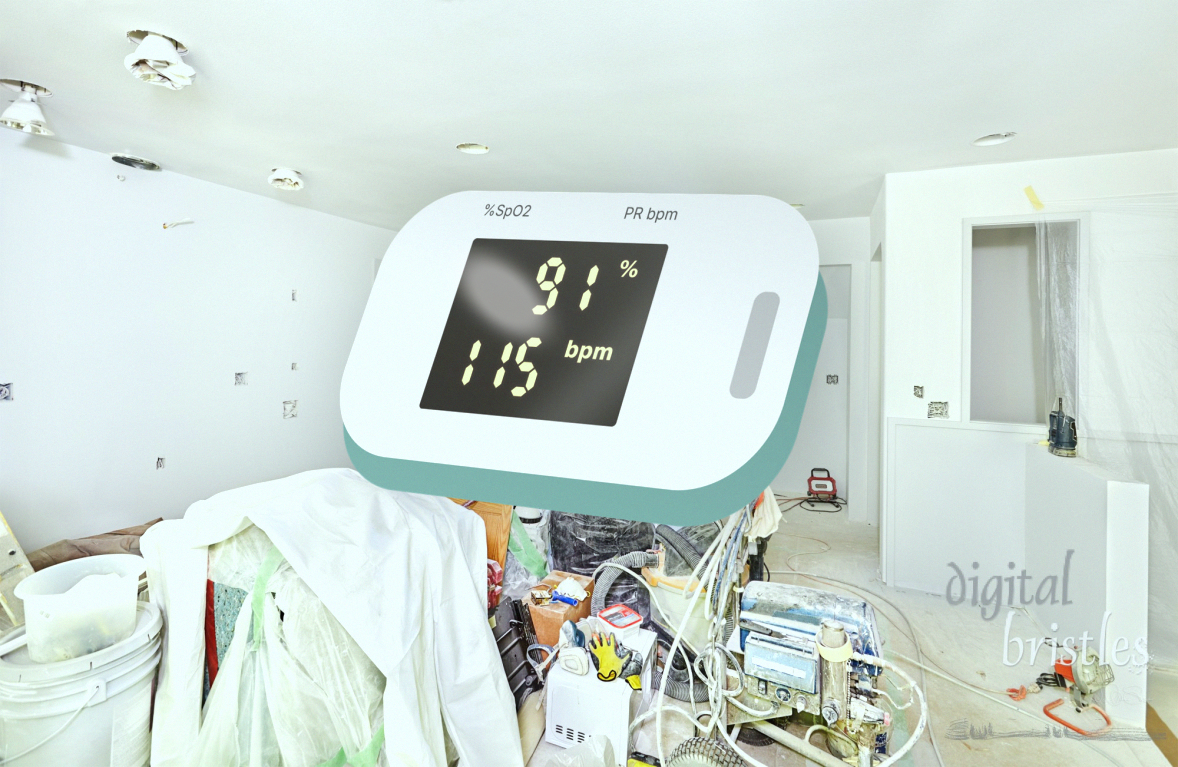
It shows 91 %
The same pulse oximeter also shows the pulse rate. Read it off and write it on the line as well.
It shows 115 bpm
